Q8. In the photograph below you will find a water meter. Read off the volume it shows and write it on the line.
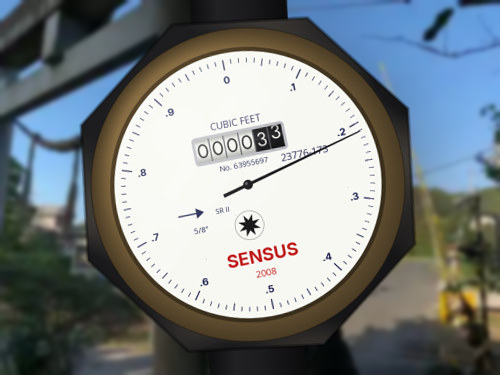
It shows 33.21 ft³
